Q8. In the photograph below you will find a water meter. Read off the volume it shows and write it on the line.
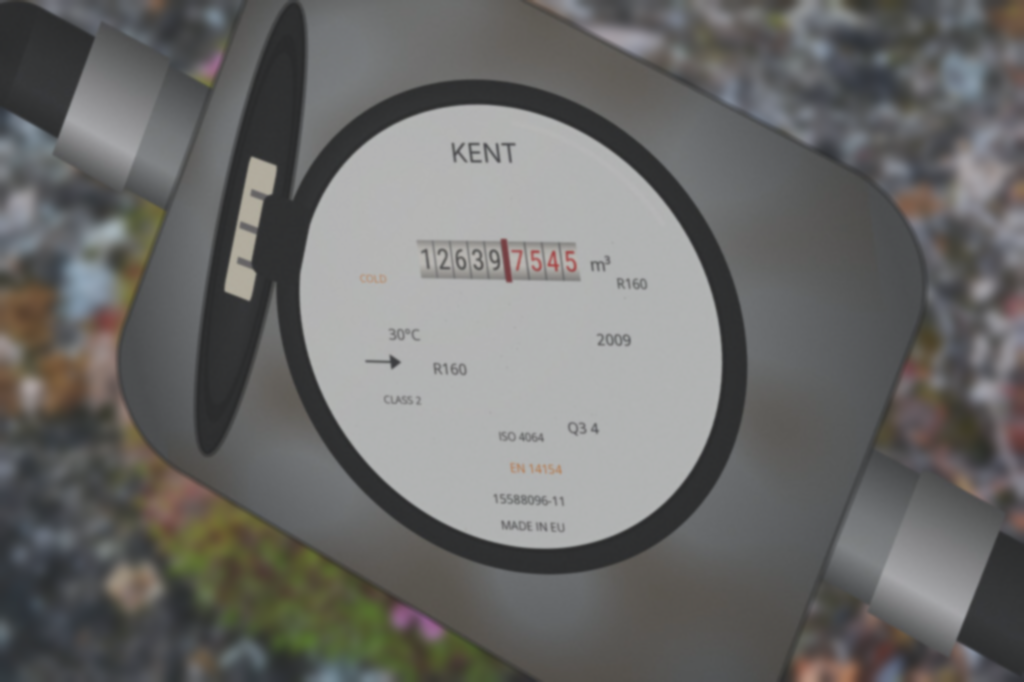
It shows 12639.7545 m³
